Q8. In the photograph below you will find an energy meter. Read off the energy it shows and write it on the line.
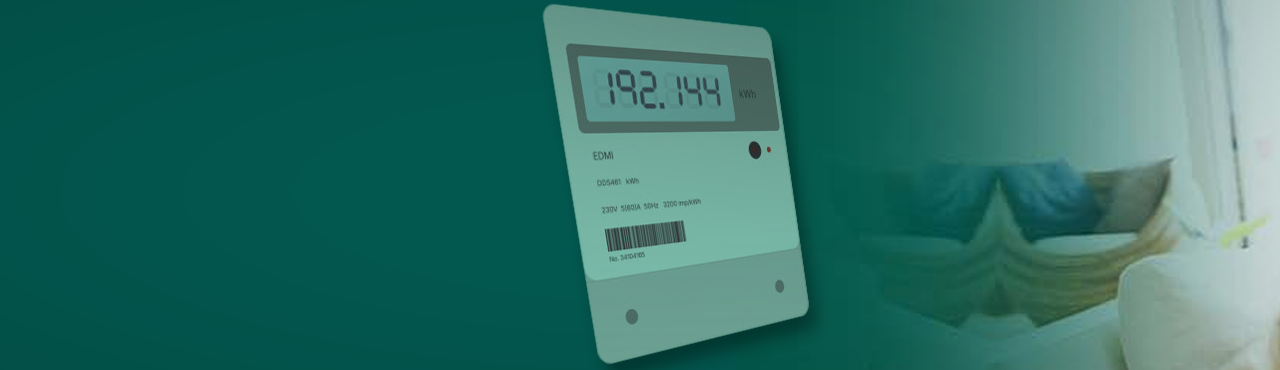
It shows 192.144 kWh
